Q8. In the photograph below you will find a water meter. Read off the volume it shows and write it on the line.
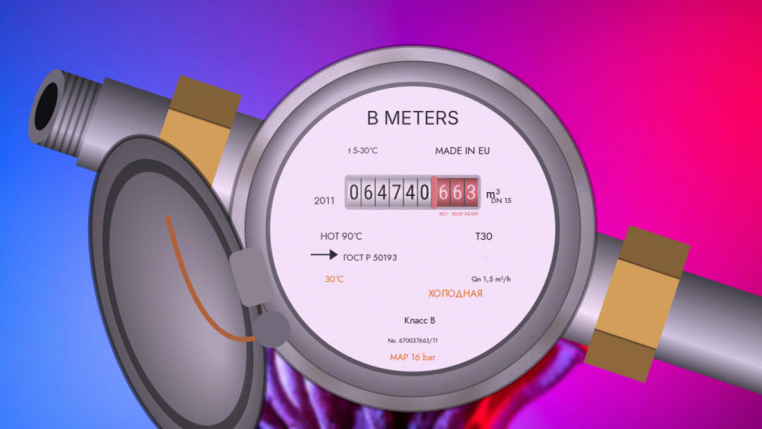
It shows 64740.663 m³
